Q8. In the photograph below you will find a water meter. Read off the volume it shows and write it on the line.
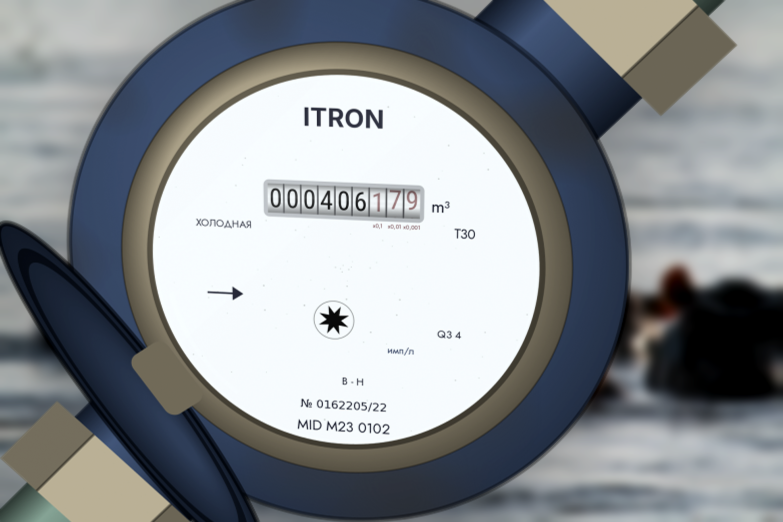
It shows 406.179 m³
